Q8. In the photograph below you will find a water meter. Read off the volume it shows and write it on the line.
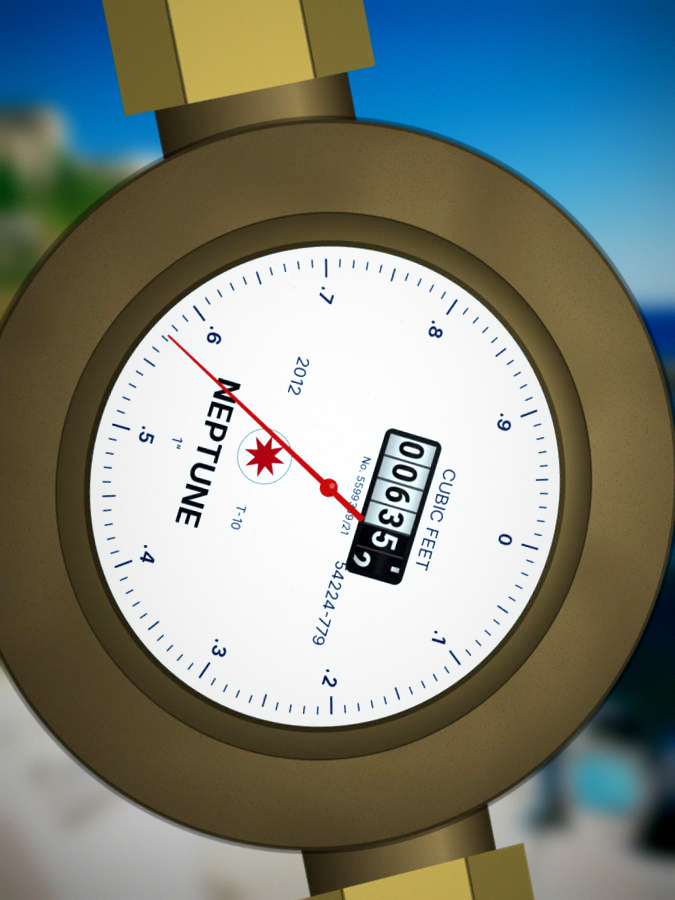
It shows 6351.57 ft³
